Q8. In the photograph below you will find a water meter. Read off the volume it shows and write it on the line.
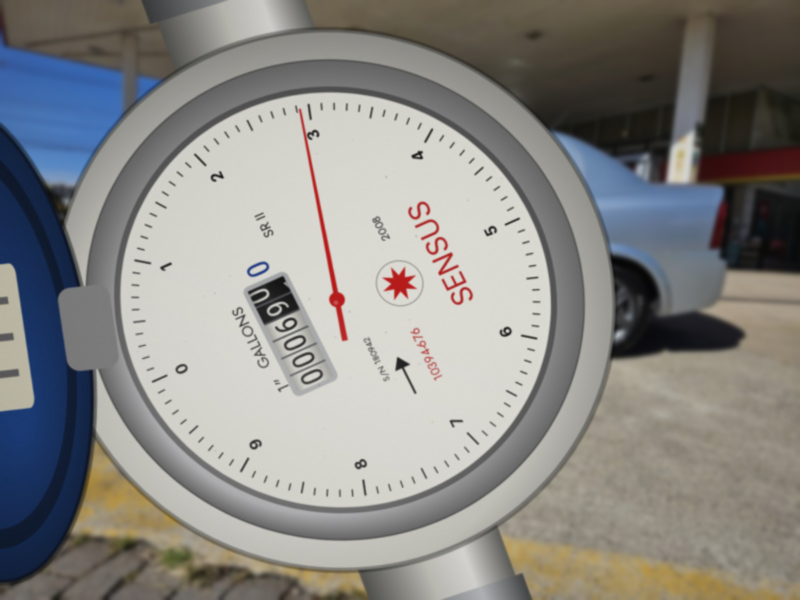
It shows 6902.9 gal
